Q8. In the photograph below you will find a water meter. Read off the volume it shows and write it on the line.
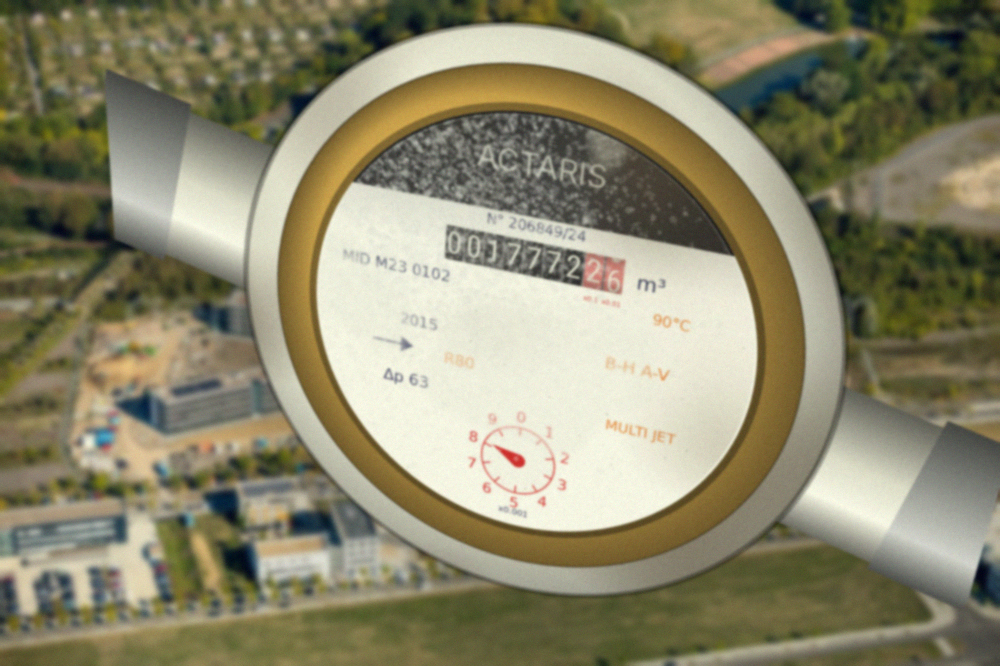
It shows 17772.258 m³
